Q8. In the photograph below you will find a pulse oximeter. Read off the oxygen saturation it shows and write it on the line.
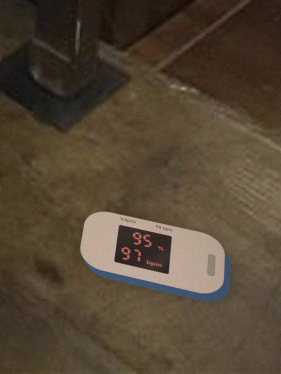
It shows 95 %
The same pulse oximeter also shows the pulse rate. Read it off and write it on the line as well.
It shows 97 bpm
